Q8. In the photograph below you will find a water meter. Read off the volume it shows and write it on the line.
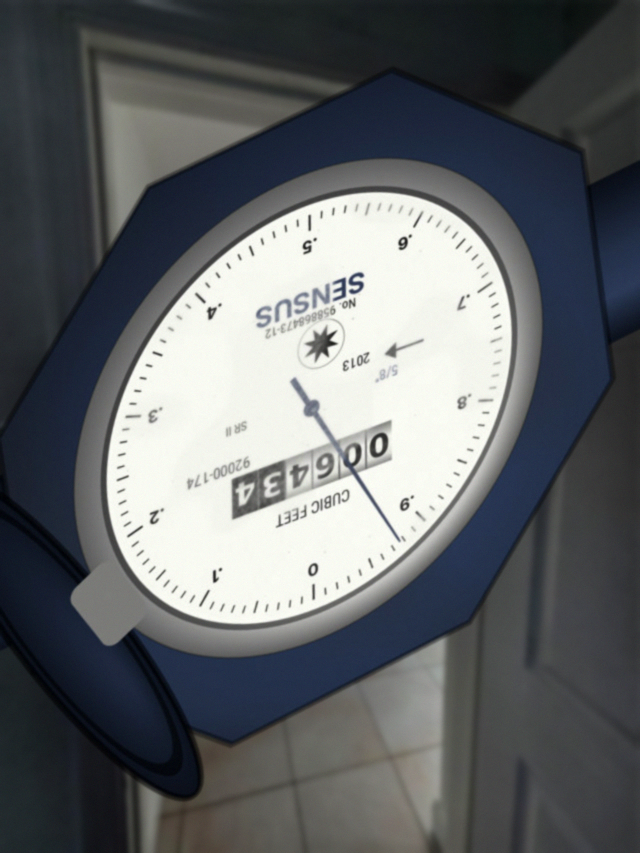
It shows 6433.92 ft³
